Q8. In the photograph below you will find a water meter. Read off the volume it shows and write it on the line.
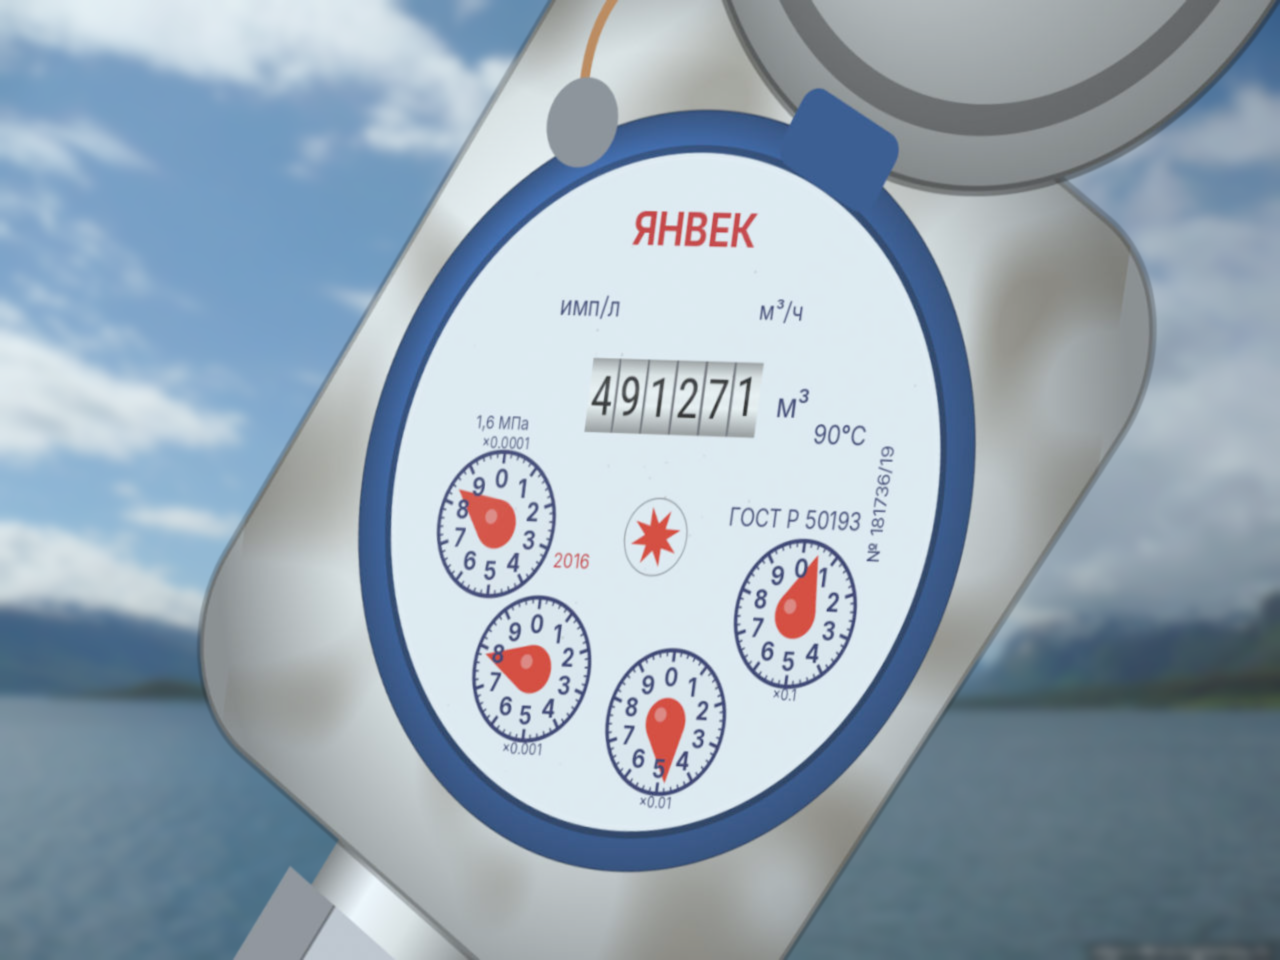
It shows 491271.0478 m³
